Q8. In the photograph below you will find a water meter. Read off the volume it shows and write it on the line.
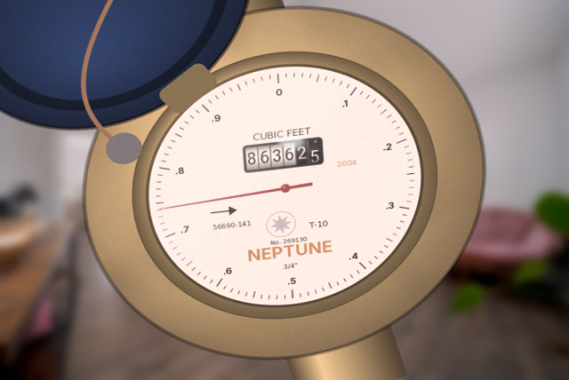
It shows 863624.74 ft³
